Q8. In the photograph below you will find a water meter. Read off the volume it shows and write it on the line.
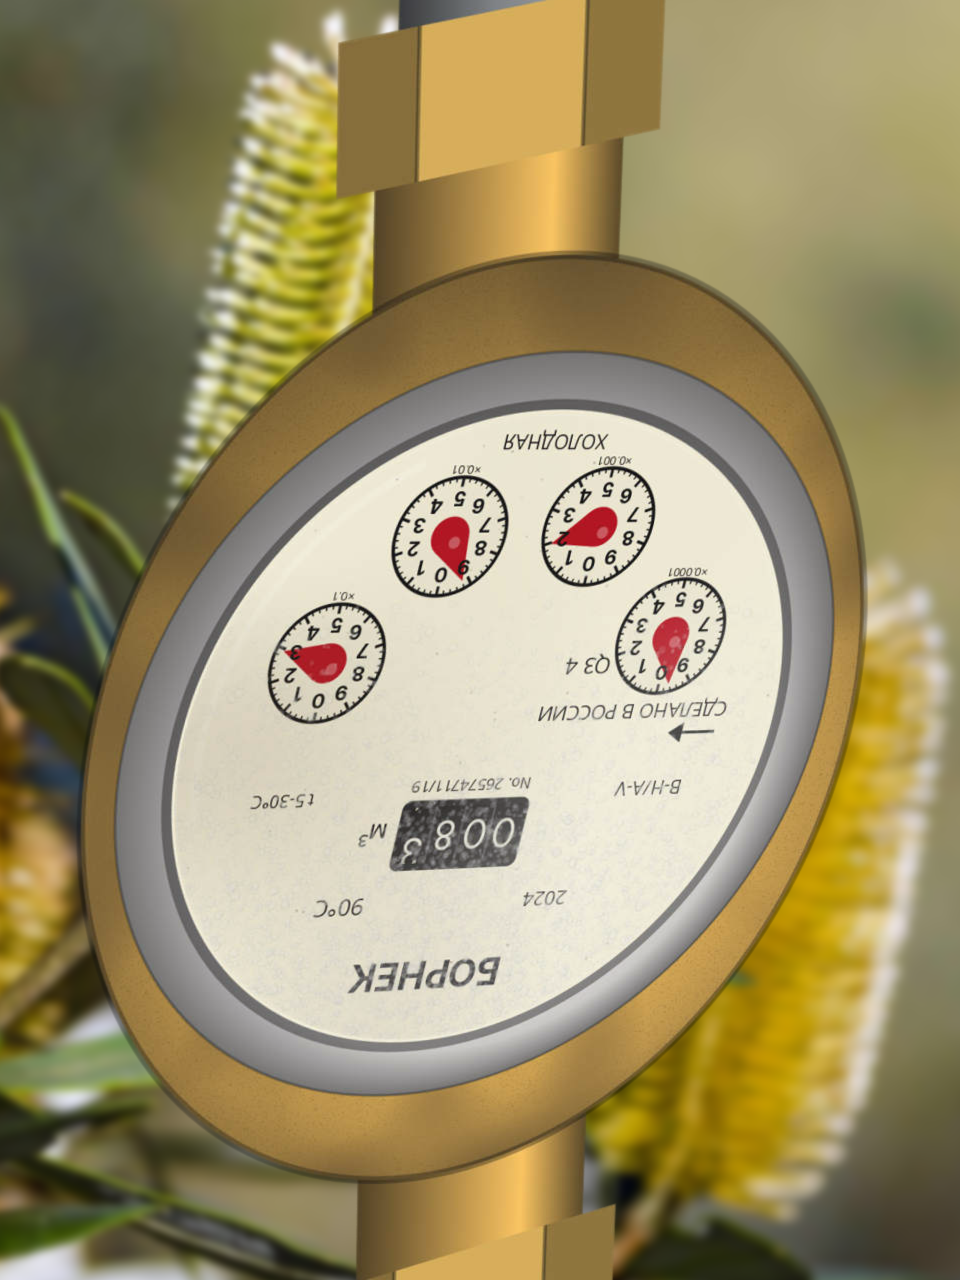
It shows 83.2919 m³
